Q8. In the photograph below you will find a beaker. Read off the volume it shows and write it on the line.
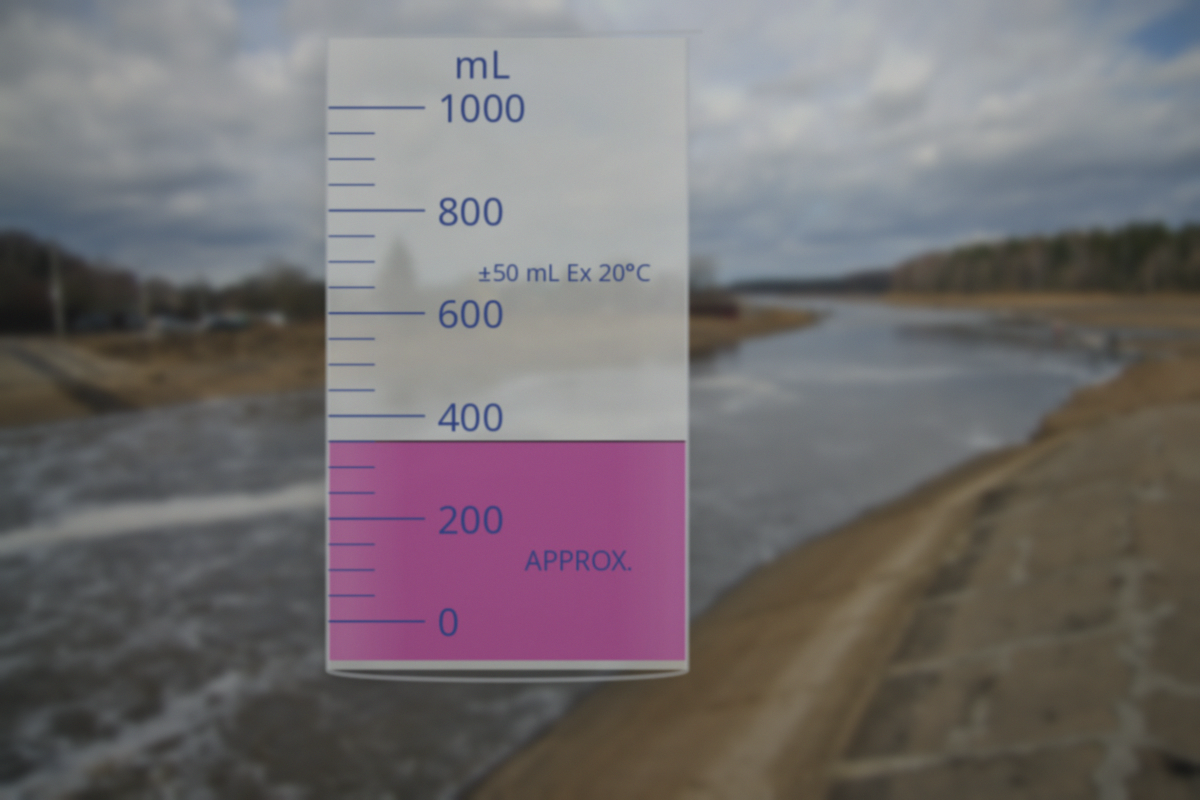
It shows 350 mL
